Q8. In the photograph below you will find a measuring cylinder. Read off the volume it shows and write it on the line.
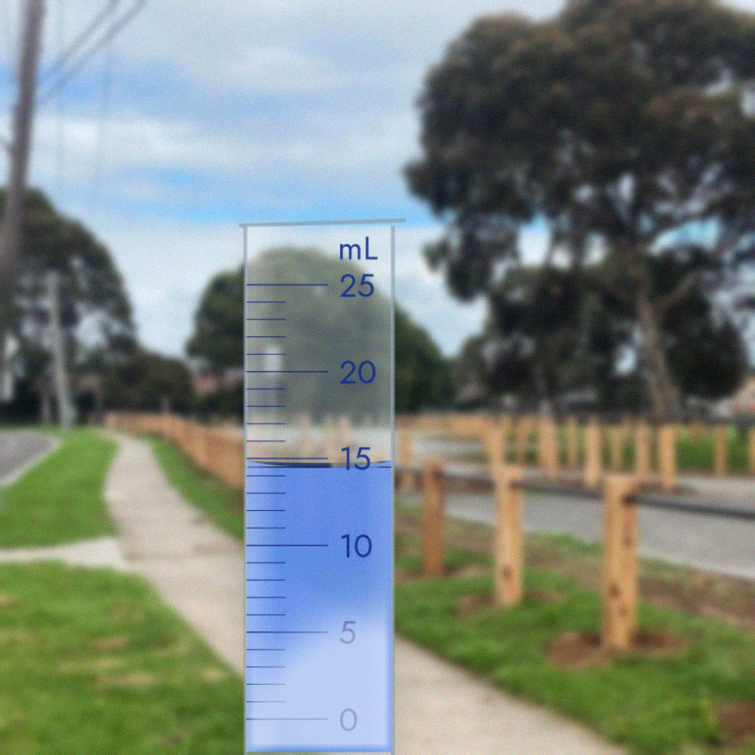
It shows 14.5 mL
